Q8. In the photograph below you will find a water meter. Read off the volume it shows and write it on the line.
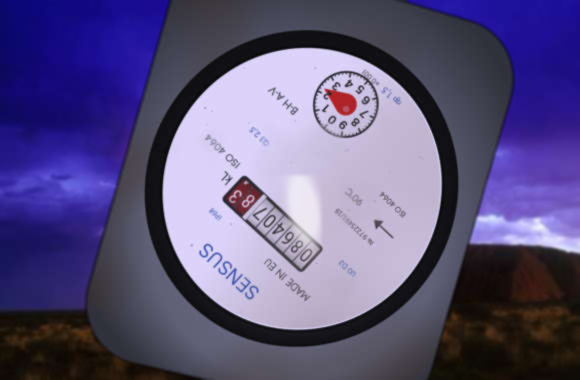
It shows 86407.832 kL
